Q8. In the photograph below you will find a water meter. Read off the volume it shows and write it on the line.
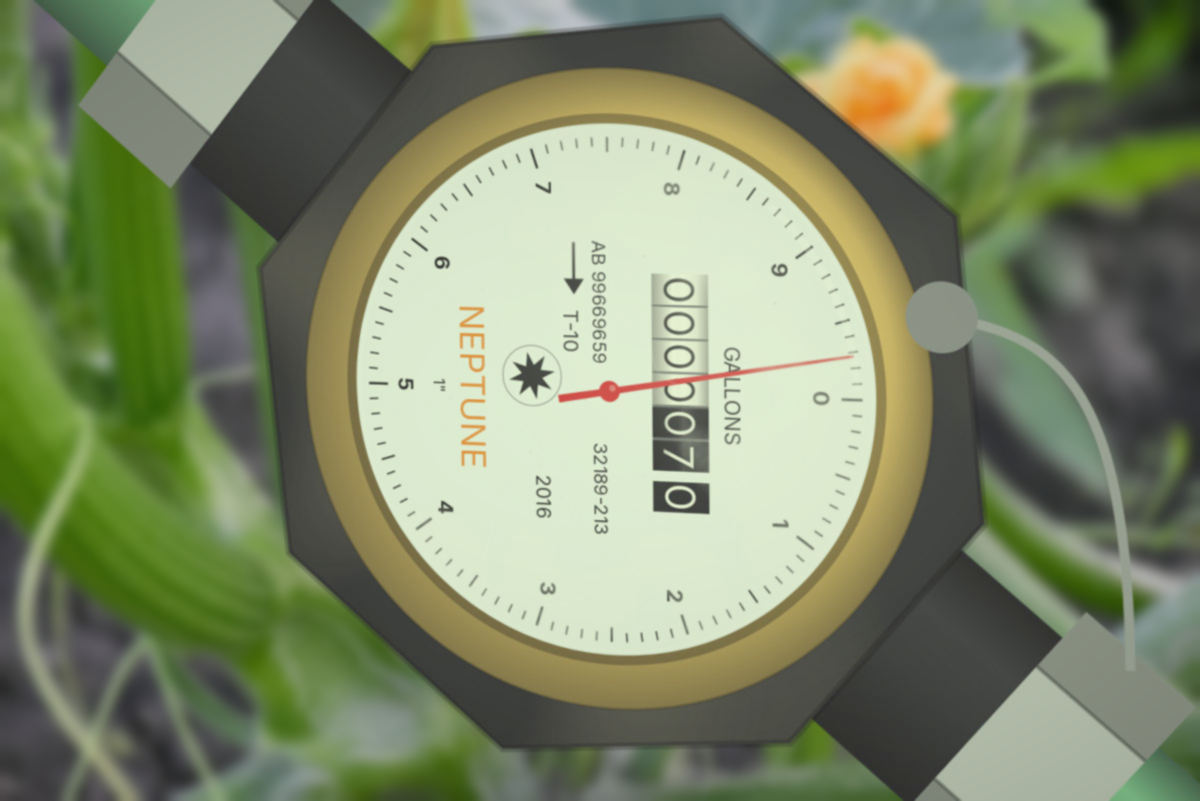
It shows 69.7 gal
